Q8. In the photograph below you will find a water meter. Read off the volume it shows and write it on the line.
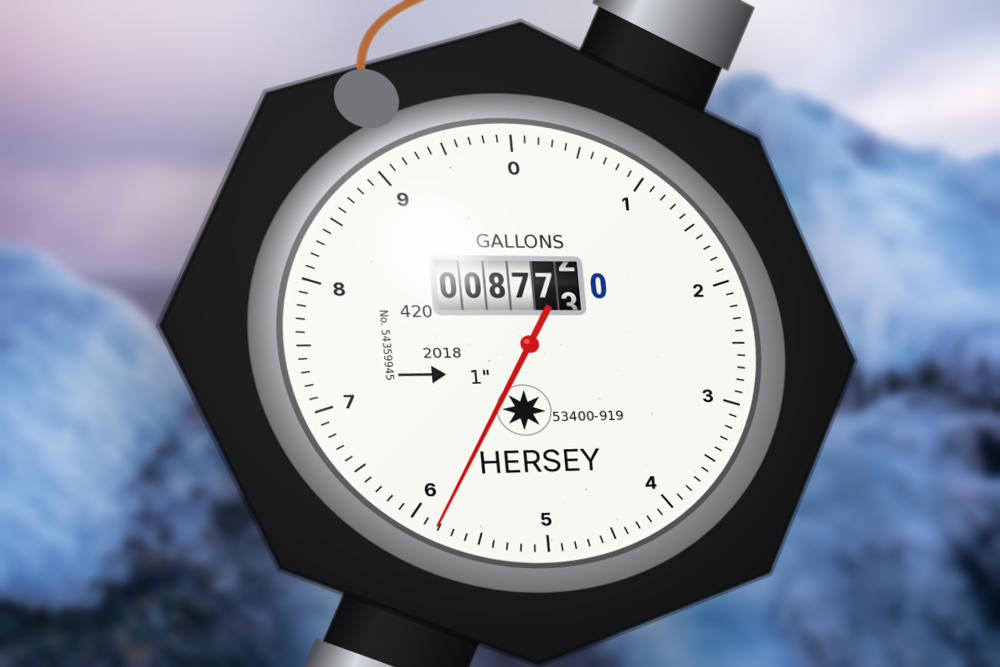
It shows 87725.8 gal
